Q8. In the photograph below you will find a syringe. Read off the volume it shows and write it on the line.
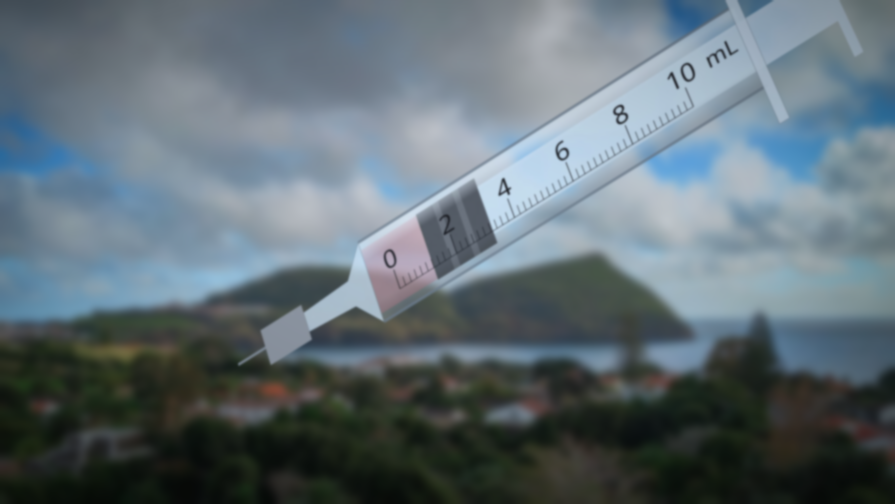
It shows 1.2 mL
